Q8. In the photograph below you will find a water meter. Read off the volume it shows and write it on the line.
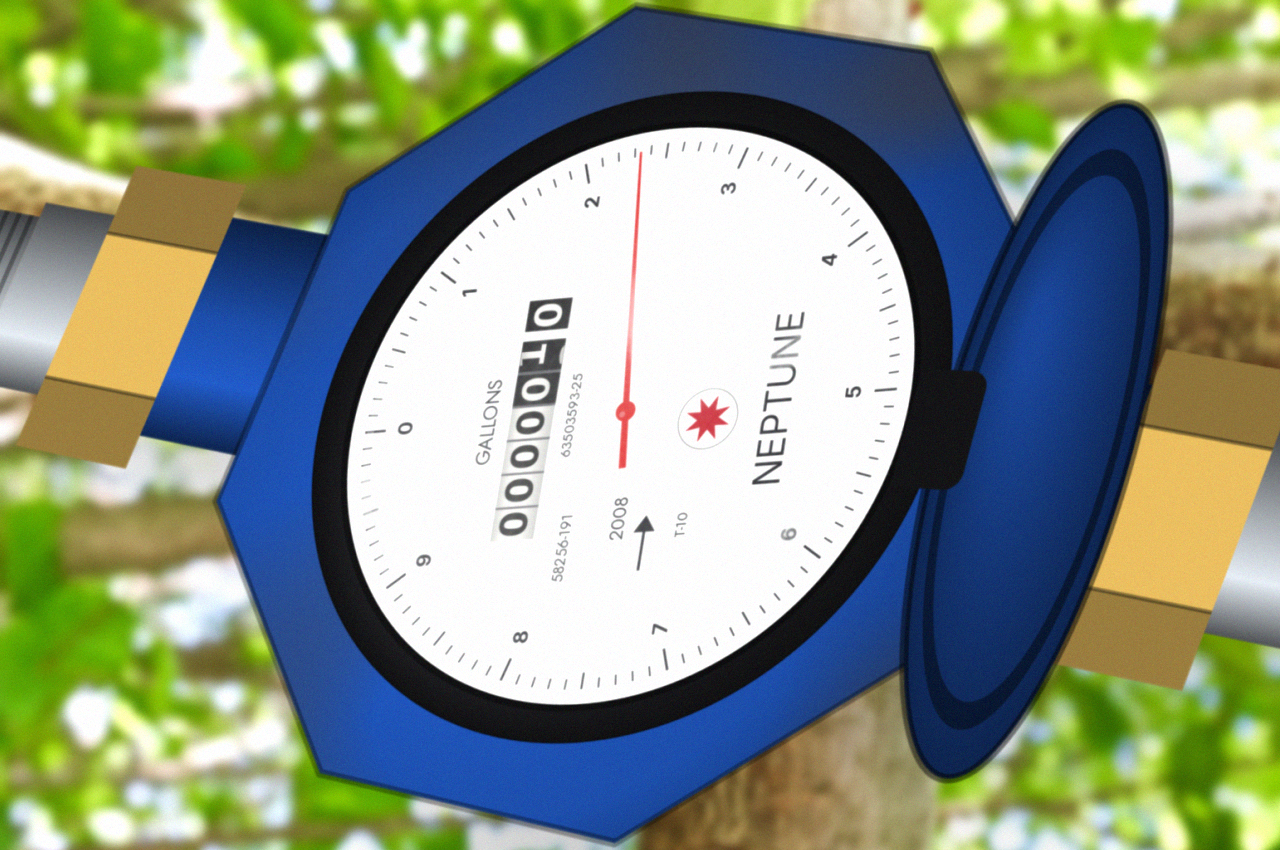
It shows 12.3 gal
